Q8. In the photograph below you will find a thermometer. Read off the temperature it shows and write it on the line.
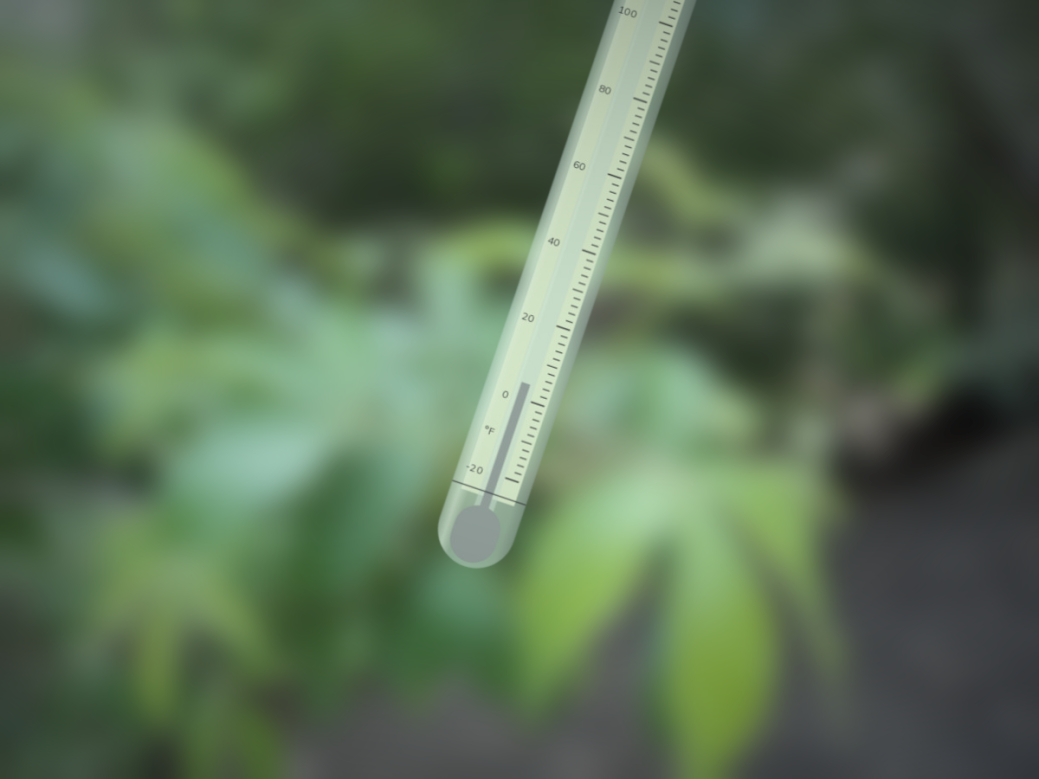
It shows 4 °F
